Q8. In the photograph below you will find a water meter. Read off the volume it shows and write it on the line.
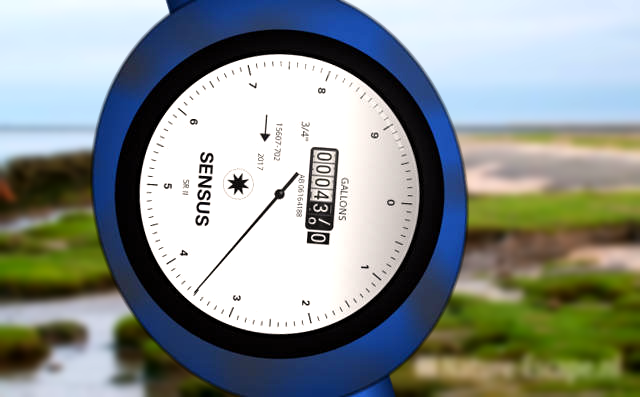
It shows 4373.5 gal
